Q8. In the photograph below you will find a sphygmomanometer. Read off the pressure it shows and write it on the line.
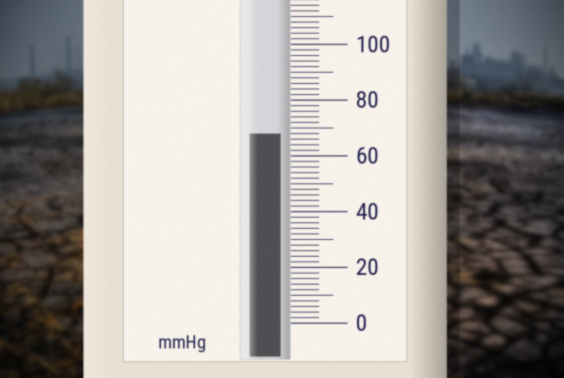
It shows 68 mmHg
